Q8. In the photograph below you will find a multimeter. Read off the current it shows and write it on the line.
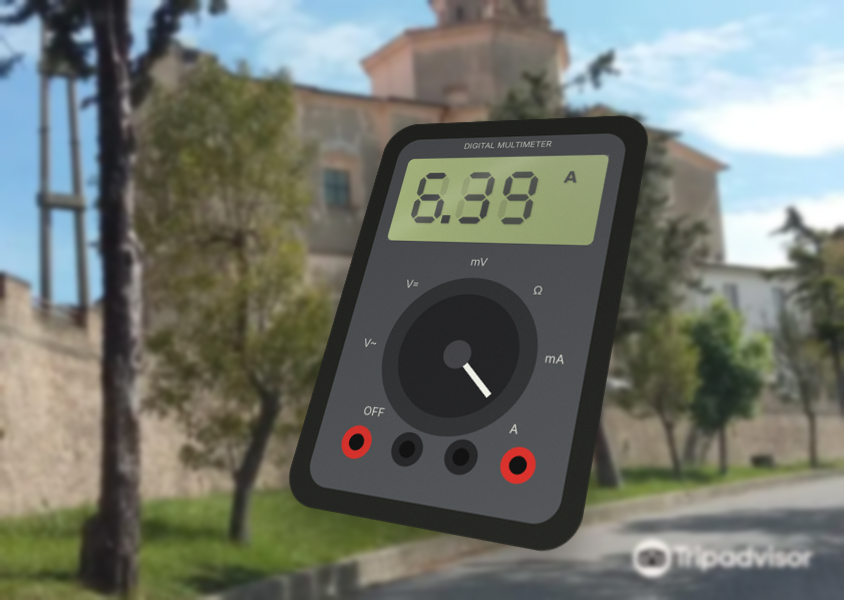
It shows 6.39 A
